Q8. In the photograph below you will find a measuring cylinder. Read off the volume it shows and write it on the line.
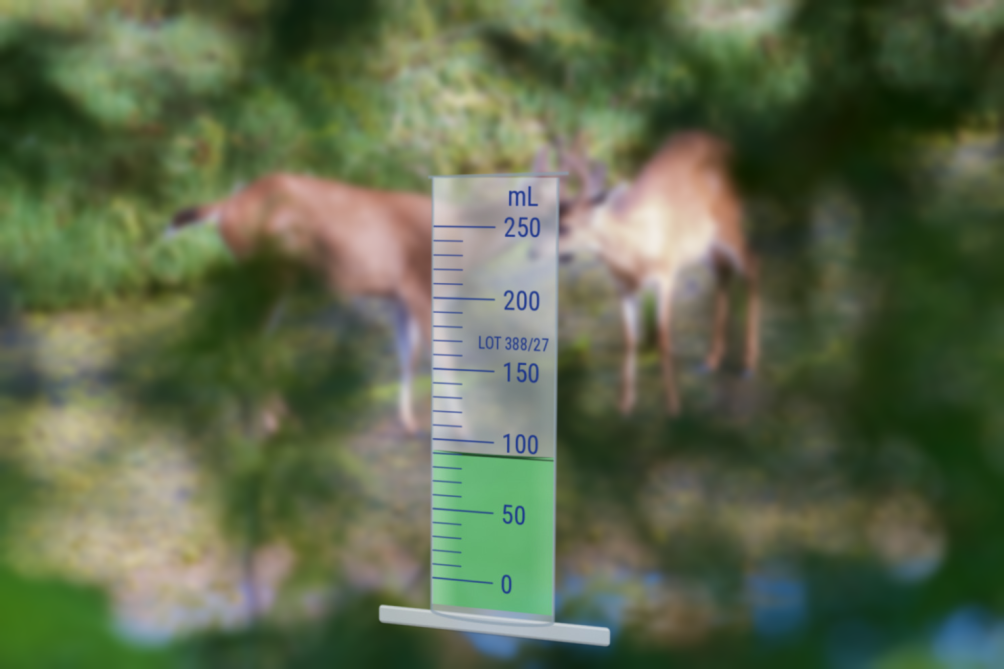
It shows 90 mL
